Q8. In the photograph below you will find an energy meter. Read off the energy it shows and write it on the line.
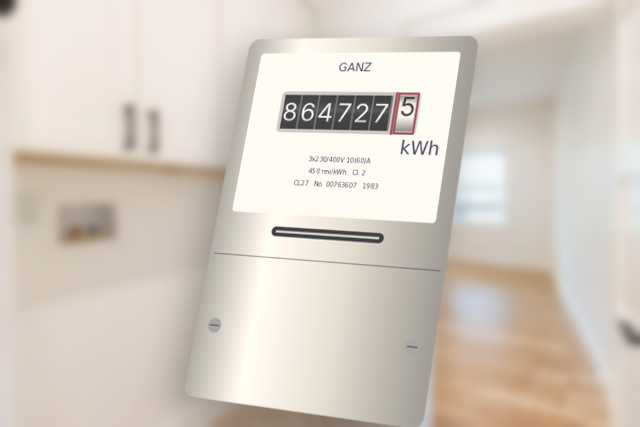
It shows 864727.5 kWh
